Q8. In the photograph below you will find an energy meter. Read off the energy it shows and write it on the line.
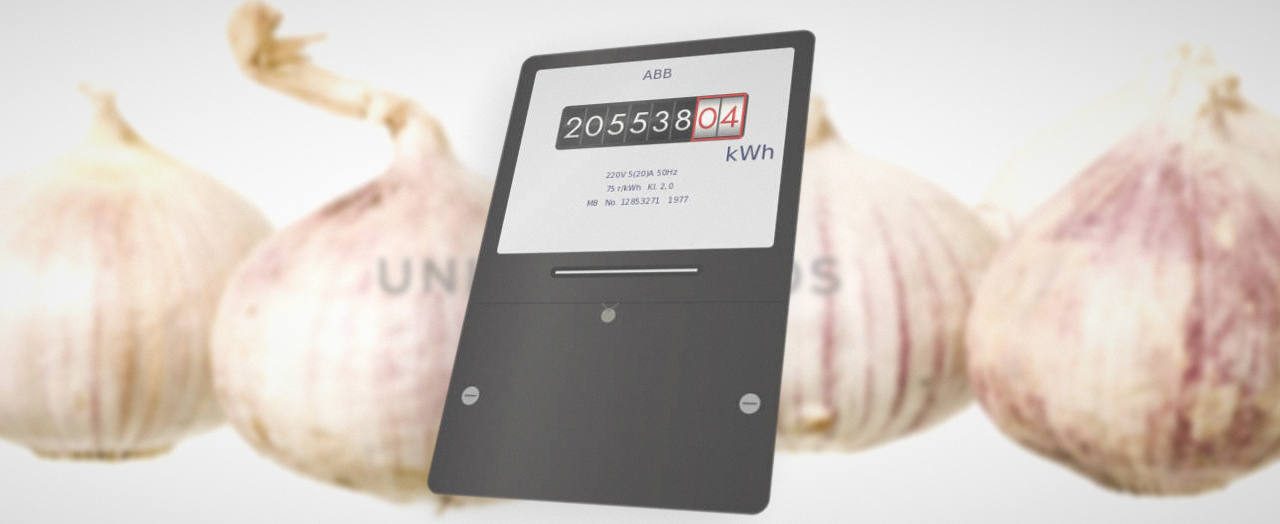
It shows 205538.04 kWh
